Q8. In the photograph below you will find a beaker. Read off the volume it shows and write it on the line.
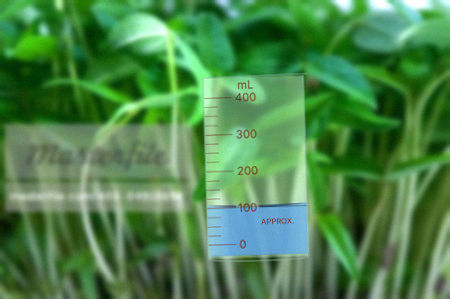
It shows 100 mL
